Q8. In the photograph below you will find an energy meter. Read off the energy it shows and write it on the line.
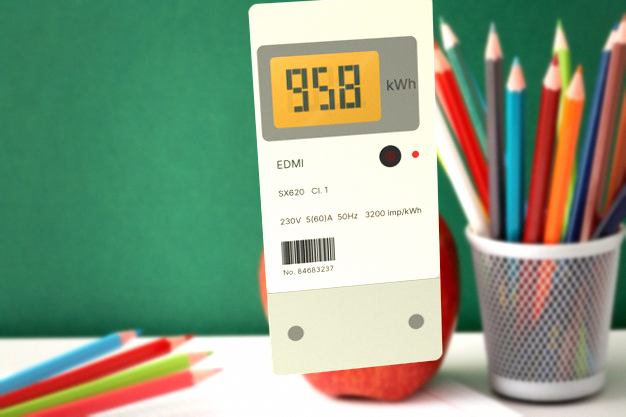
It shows 958 kWh
